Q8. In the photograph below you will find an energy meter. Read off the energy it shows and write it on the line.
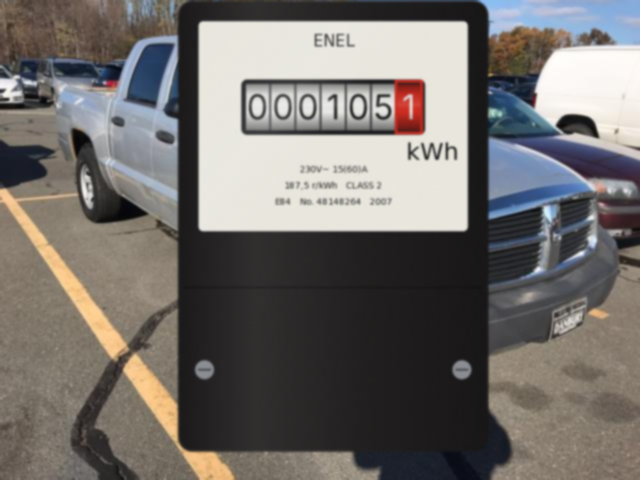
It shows 105.1 kWh
